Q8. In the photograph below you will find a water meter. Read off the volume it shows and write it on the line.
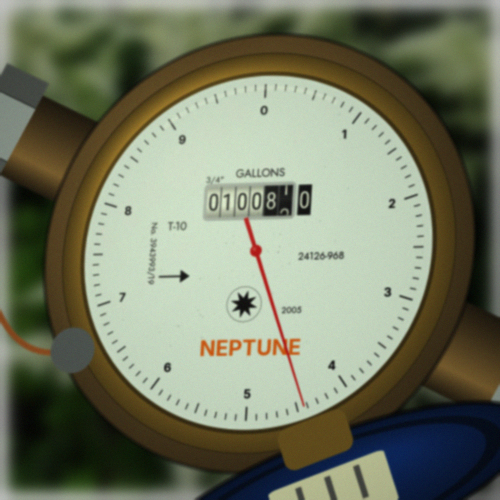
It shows 100814.4 gal
